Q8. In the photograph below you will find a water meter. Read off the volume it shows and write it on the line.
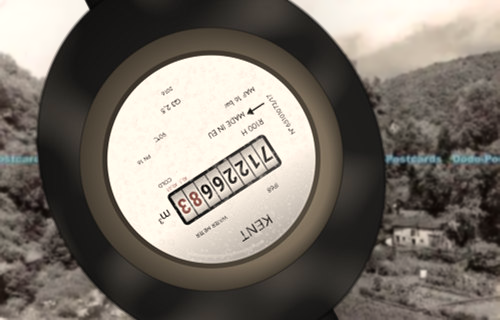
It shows 712266.83 m³
